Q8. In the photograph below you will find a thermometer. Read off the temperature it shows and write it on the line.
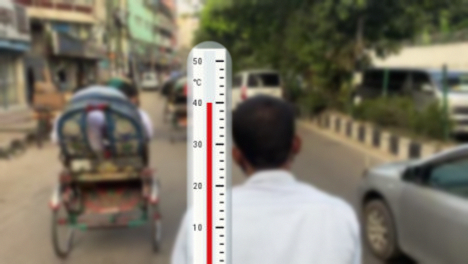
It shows 40 °C
